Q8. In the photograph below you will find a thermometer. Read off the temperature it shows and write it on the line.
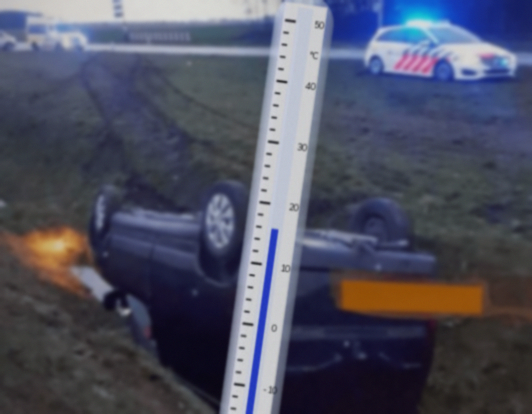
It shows 16 °C
